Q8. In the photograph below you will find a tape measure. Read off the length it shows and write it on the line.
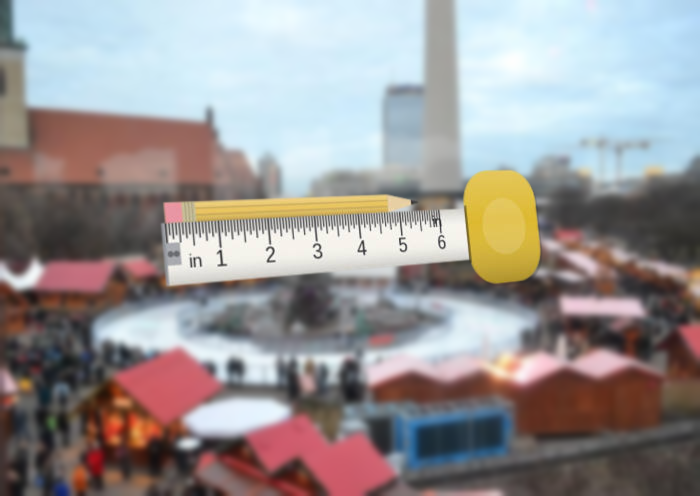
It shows 5.5 in
